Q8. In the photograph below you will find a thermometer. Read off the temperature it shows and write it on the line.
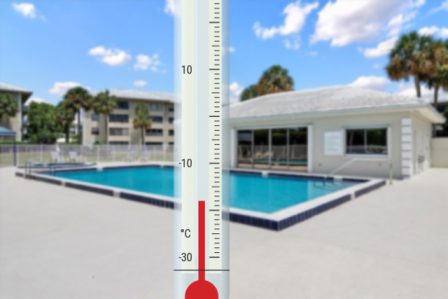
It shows -18 °C
